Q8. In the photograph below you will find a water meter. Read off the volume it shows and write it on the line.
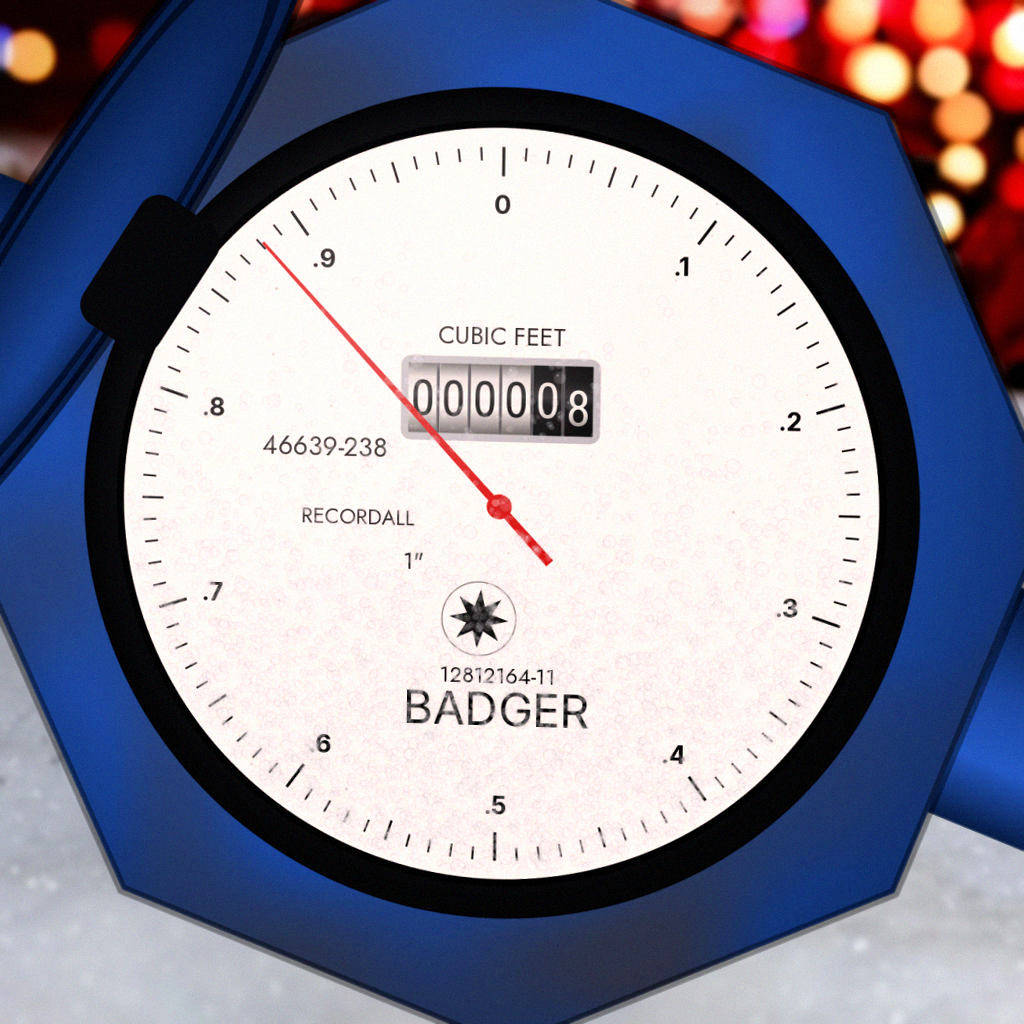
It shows 7.88 ft³
